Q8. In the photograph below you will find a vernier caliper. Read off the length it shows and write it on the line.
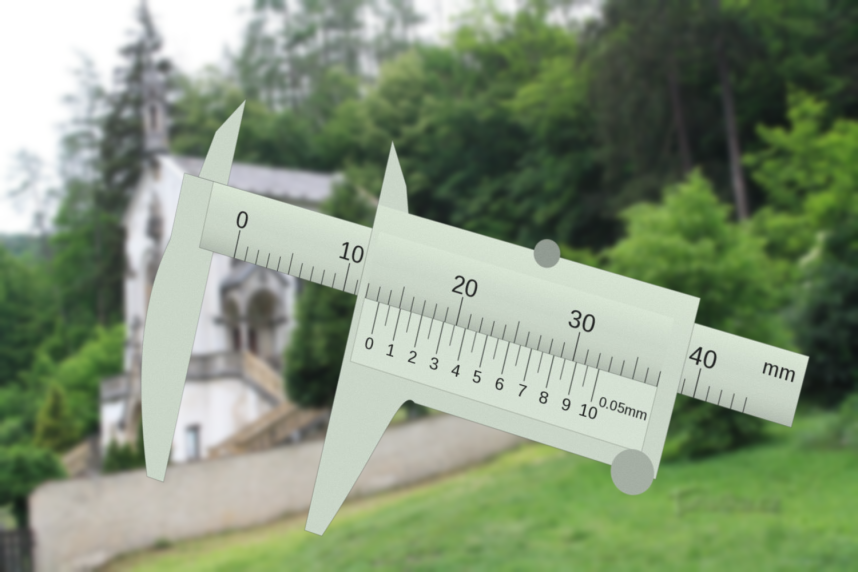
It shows 13.2 mm
